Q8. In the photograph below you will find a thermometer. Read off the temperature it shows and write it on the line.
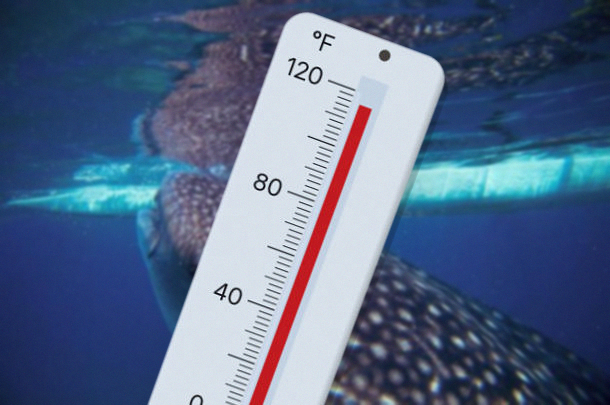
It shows 116 °F
